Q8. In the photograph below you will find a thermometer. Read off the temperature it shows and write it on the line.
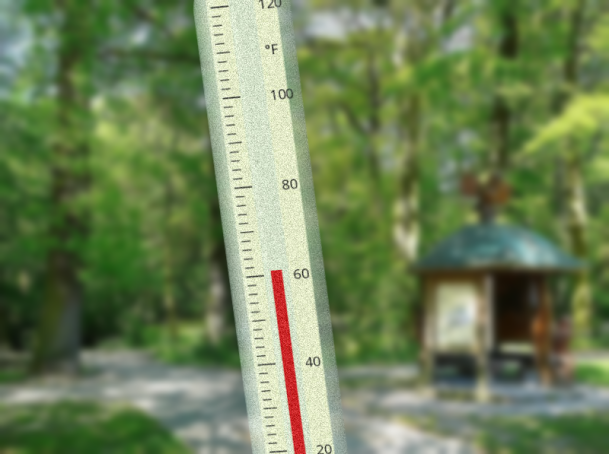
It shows 61 °F
